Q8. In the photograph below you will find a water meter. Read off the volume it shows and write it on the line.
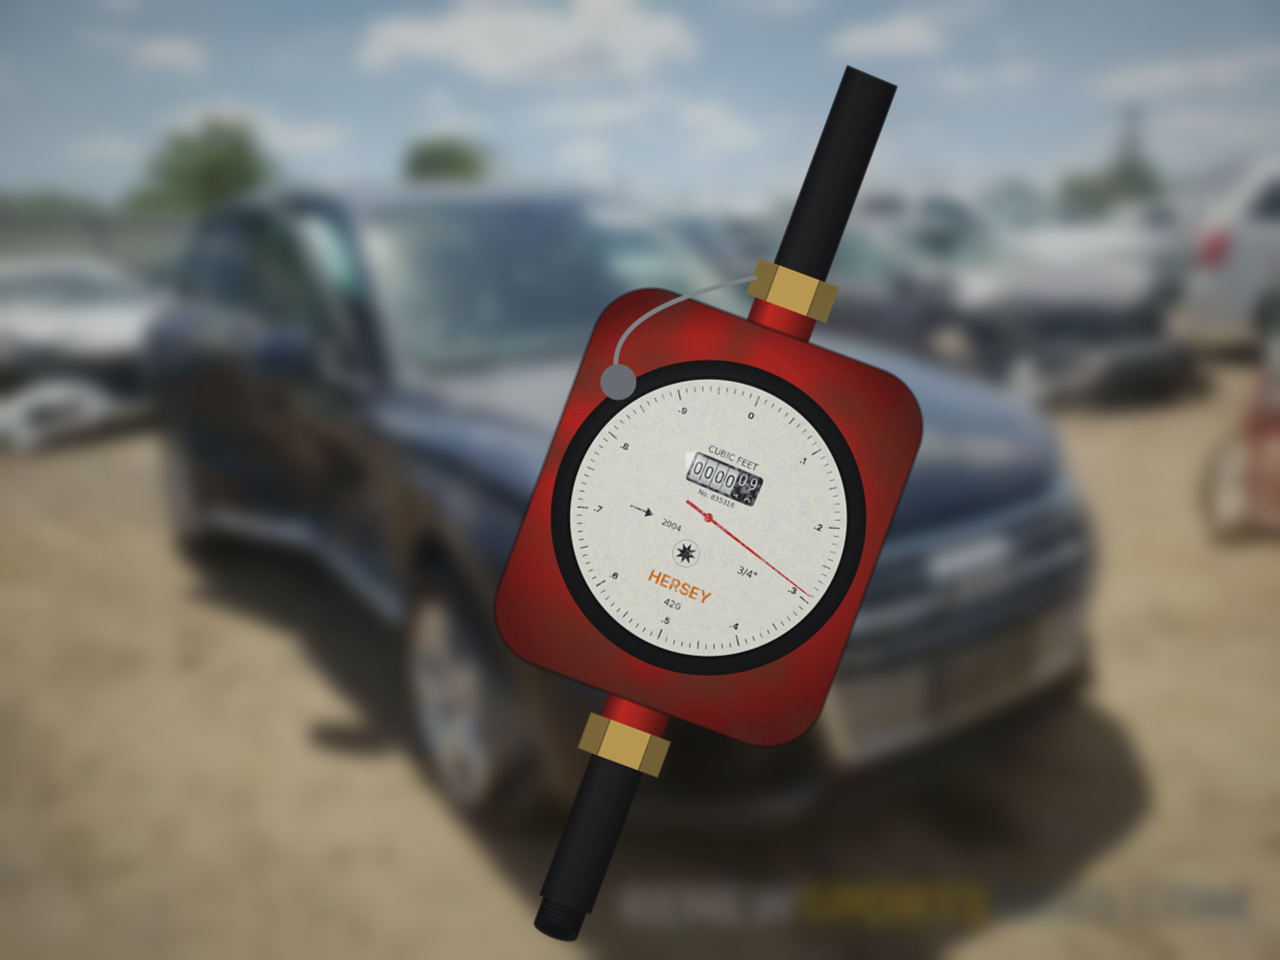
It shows 9.29 ft³
